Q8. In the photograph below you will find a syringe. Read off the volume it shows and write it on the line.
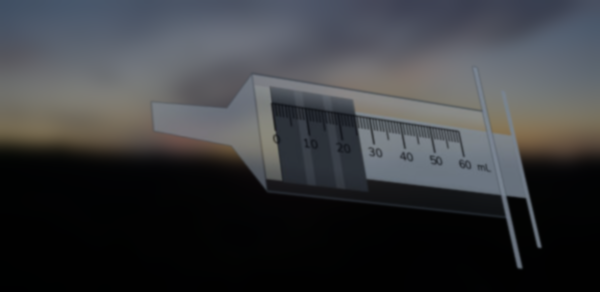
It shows 0 mL
